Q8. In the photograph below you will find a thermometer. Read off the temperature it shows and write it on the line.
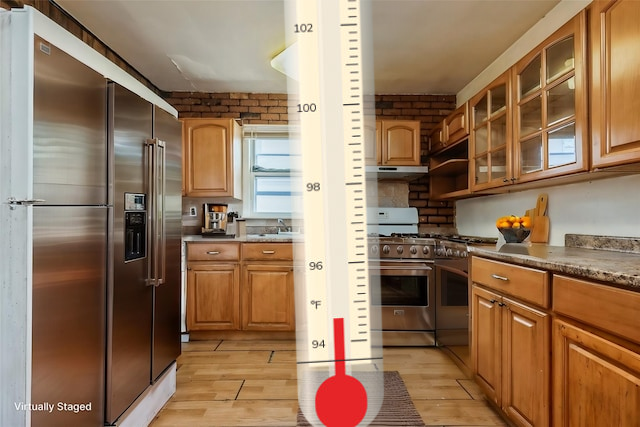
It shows 94.6 °F
